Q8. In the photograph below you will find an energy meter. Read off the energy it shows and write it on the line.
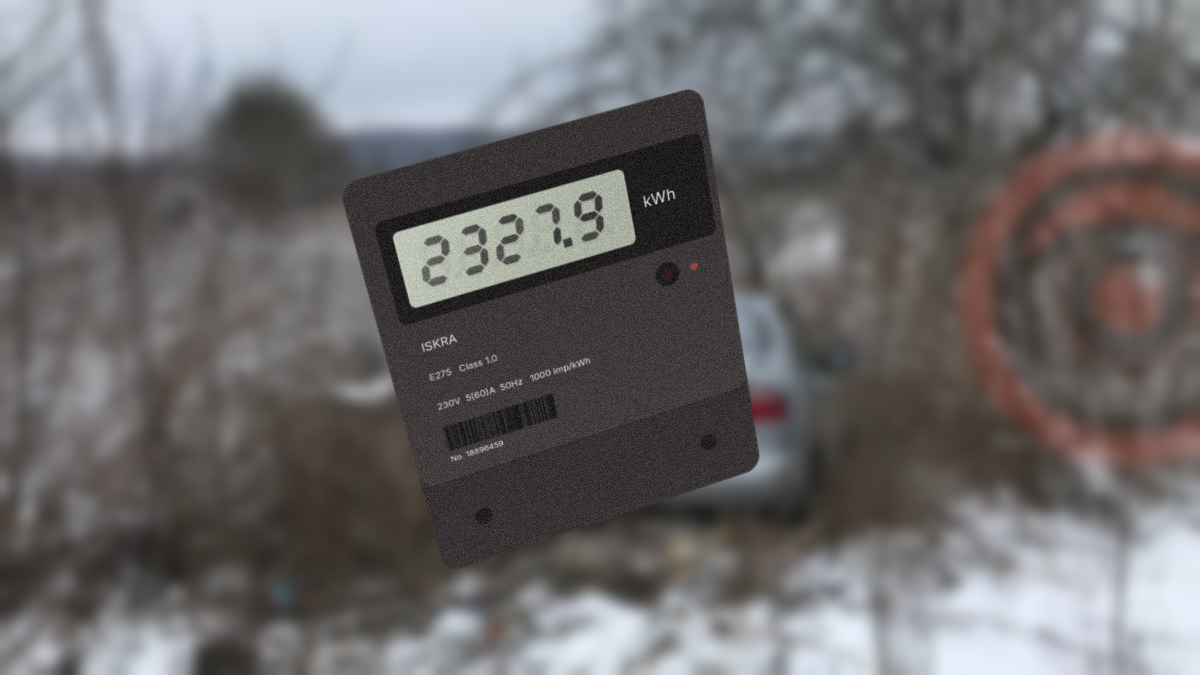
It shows 2327.9 kWh
